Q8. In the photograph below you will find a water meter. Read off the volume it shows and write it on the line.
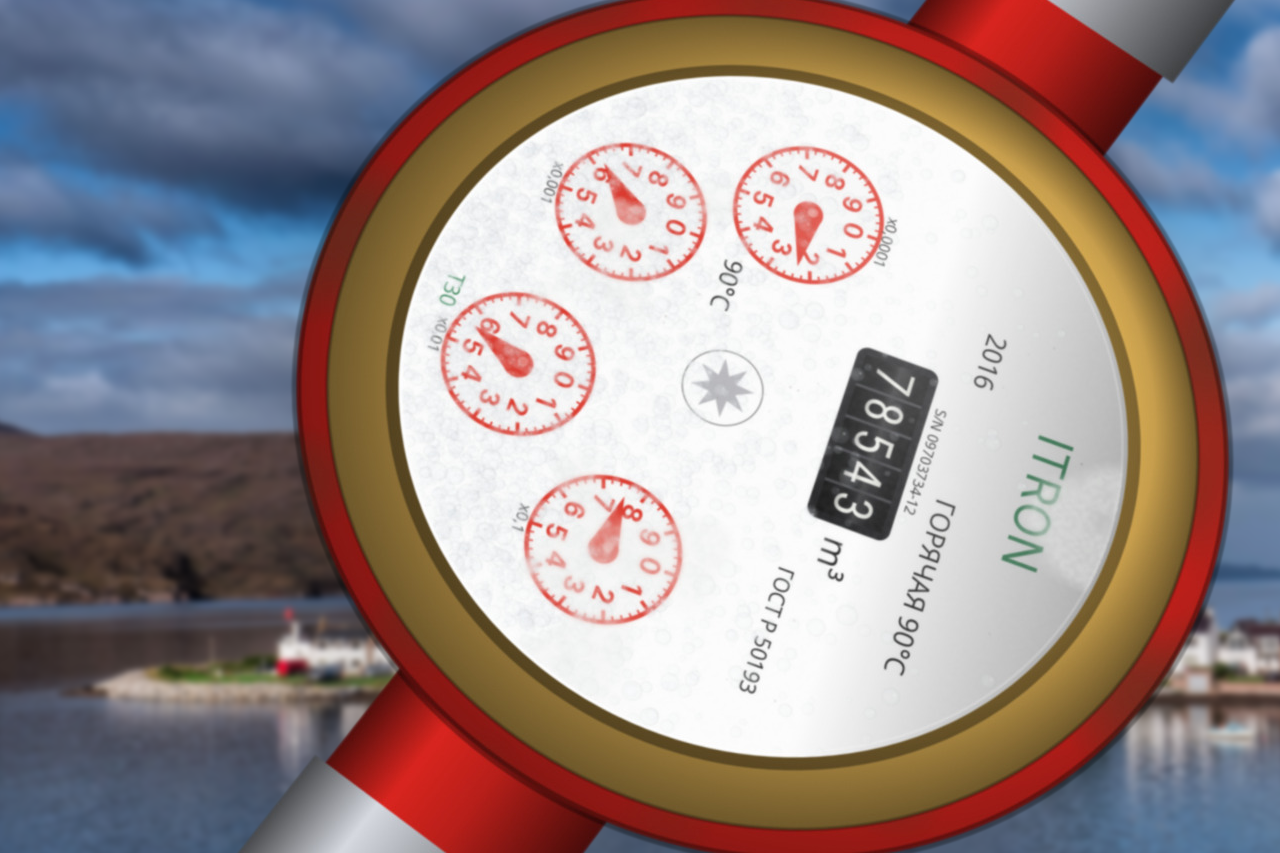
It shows 78543.7562 m³
